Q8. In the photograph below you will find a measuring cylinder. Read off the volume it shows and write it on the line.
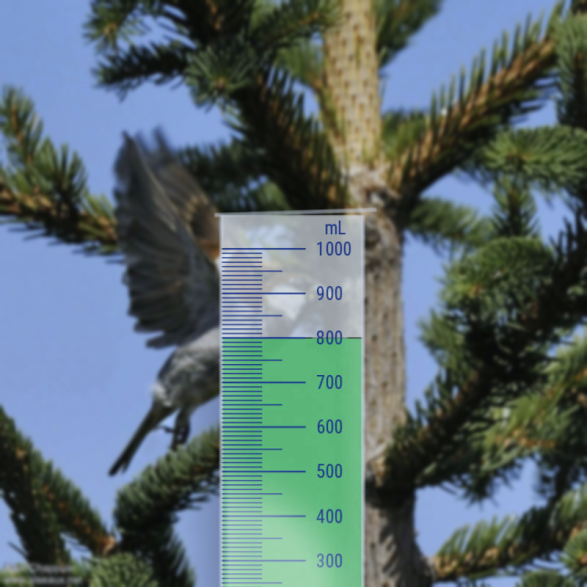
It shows 800 mL
